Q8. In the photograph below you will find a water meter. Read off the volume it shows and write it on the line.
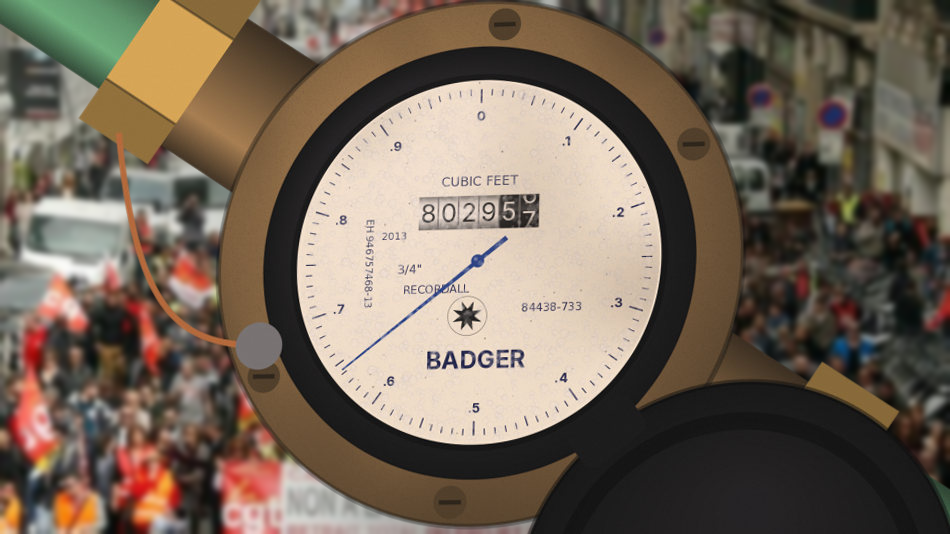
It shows 802956.64 ft³
